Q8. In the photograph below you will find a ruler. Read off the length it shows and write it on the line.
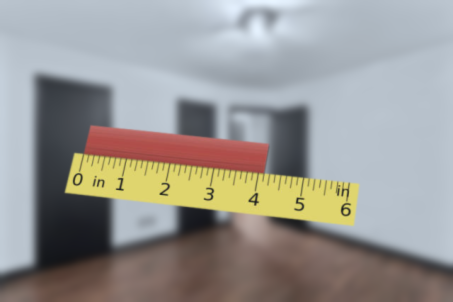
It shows 4.125 in
